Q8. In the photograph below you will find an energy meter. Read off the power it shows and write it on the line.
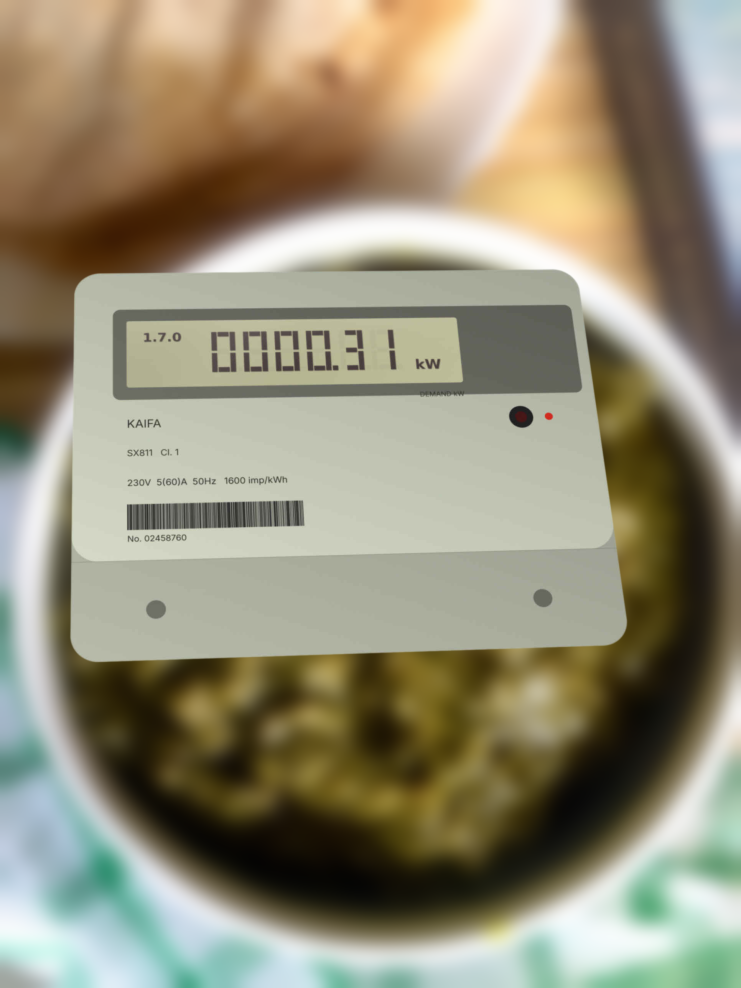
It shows 0.31 kW
